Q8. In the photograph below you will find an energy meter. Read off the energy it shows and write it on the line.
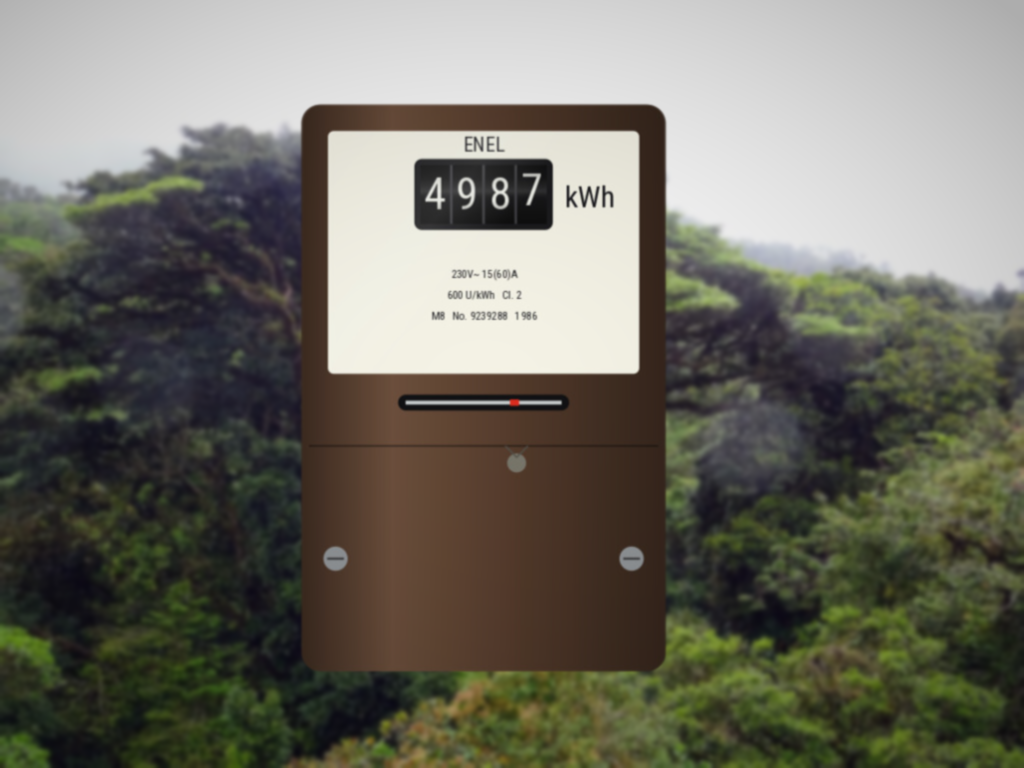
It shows 4987 kWh
